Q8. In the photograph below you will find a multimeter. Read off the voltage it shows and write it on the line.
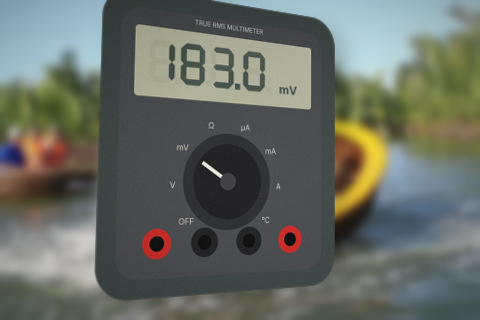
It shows 183.0 mV
